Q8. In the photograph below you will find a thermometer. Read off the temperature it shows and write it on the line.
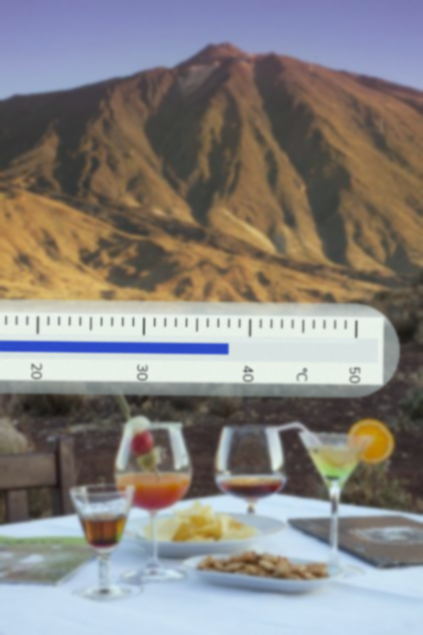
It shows 38 °C
